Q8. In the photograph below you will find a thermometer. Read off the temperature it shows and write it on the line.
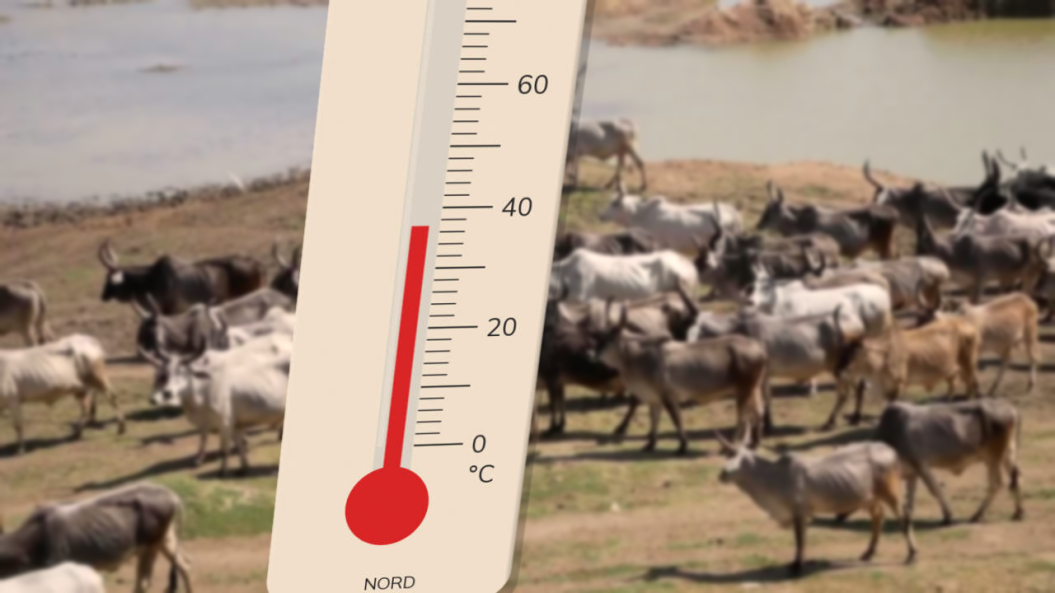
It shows 37 °C
